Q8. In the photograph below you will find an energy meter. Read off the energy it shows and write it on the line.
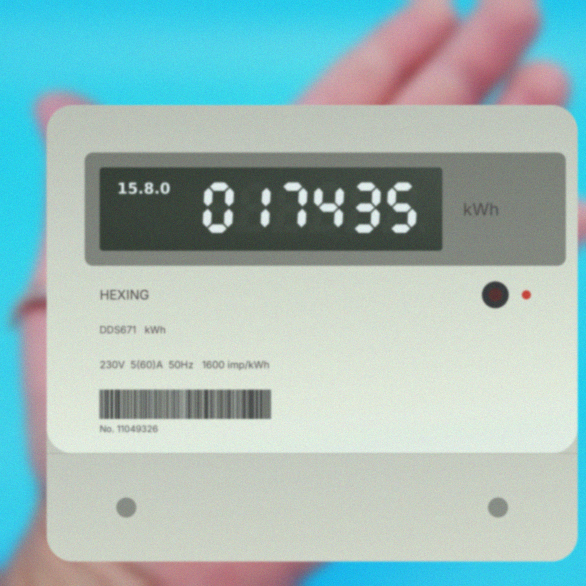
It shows 17435 kWh
